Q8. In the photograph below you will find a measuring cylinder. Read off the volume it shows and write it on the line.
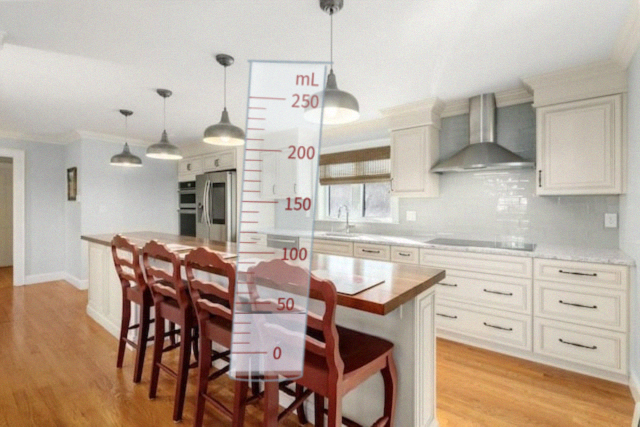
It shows 40 mL
